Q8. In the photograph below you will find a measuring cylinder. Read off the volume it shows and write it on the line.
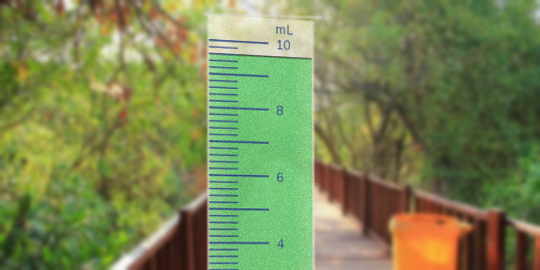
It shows 9.6 mL
